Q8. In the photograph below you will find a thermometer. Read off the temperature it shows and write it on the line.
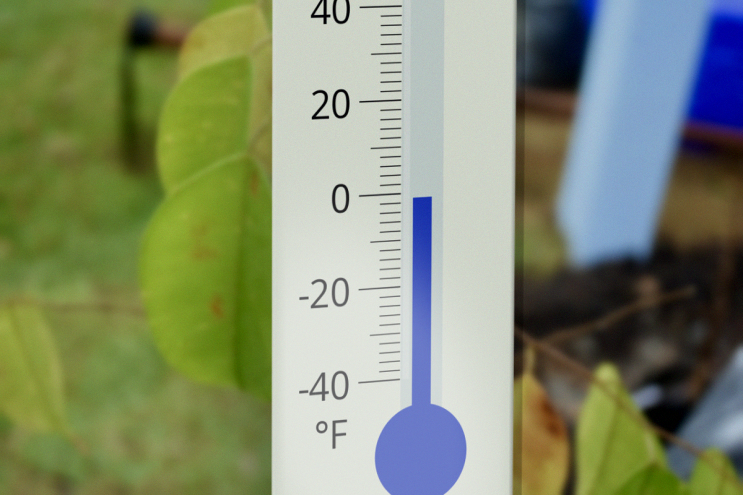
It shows -1 °F
